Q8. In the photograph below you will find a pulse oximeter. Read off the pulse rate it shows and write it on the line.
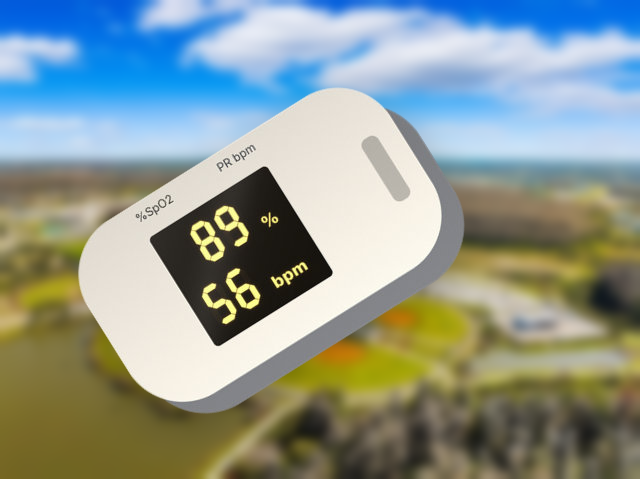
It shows 56 bpm
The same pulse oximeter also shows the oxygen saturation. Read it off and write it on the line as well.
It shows 89 %
